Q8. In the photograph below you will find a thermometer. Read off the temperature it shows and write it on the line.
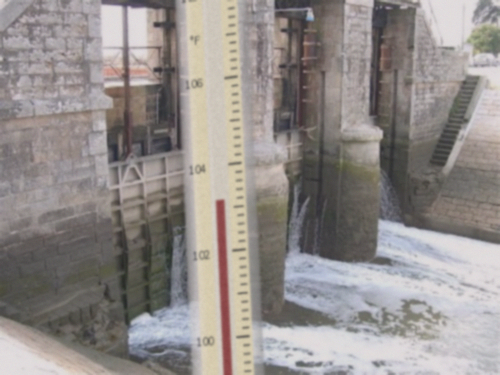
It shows 103.2 °F
